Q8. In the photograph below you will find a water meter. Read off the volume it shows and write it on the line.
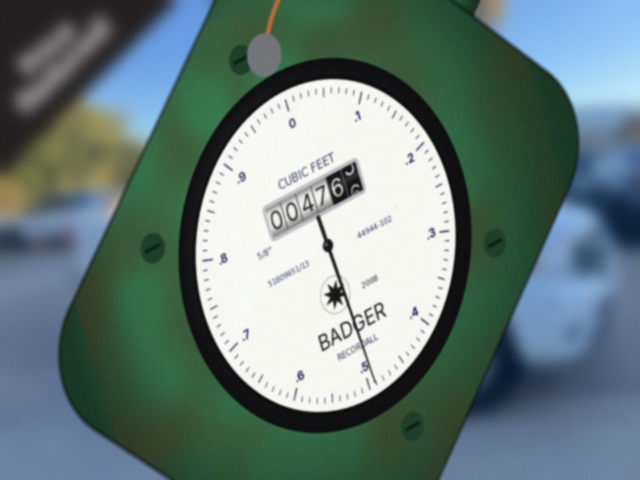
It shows 4765.49 ft³
